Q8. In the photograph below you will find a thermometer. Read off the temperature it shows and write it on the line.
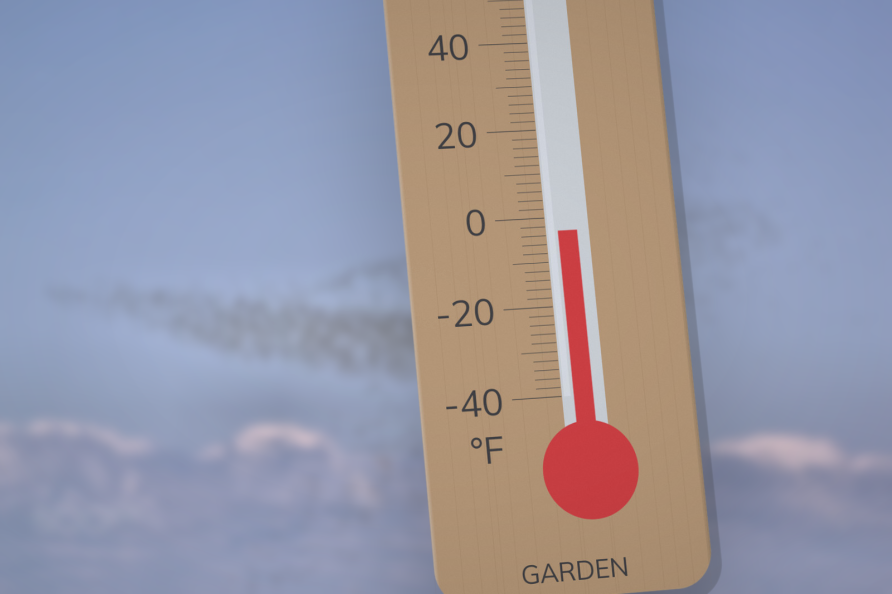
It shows -3 °F
